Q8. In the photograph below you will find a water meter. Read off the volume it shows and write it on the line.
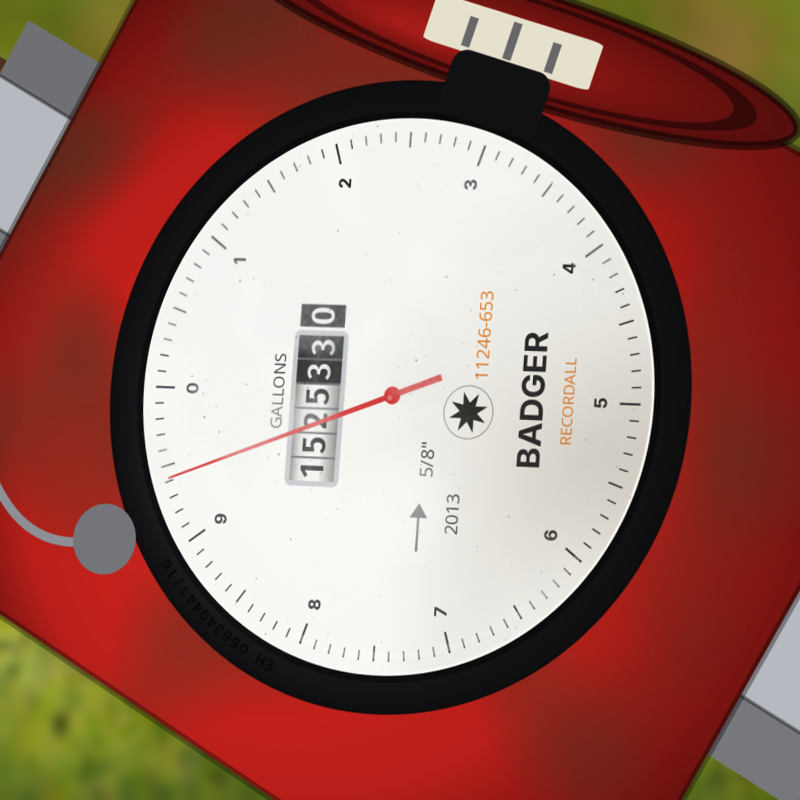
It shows 1525329.4 gal
